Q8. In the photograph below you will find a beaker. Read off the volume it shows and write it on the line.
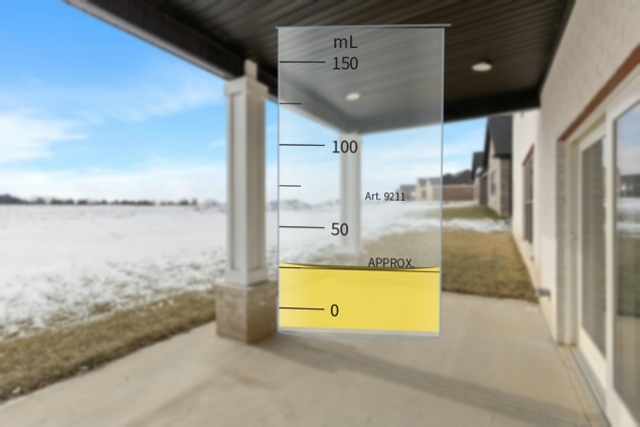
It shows 25 mL
